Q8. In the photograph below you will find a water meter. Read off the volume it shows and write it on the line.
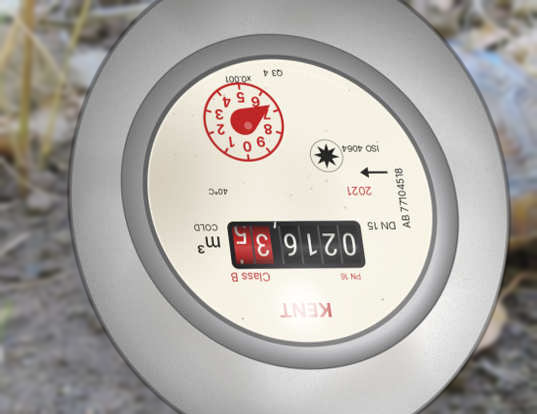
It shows 216.346 m³
